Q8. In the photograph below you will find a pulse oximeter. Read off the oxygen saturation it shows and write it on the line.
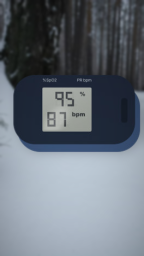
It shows 95 %
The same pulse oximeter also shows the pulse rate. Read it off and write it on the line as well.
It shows 87 bpm
